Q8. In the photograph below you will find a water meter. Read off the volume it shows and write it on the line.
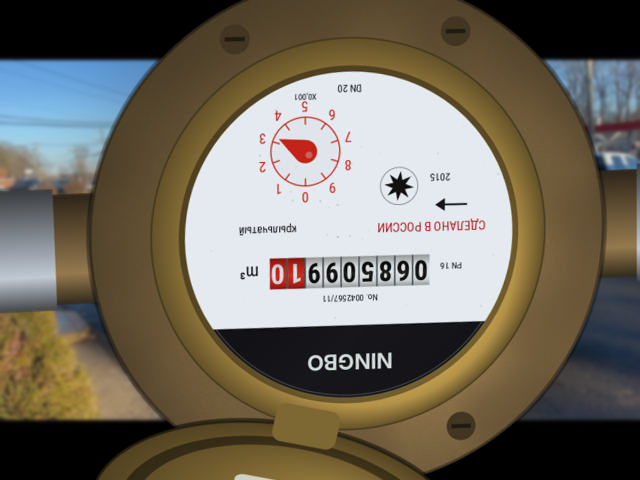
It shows 685099.103 m³
